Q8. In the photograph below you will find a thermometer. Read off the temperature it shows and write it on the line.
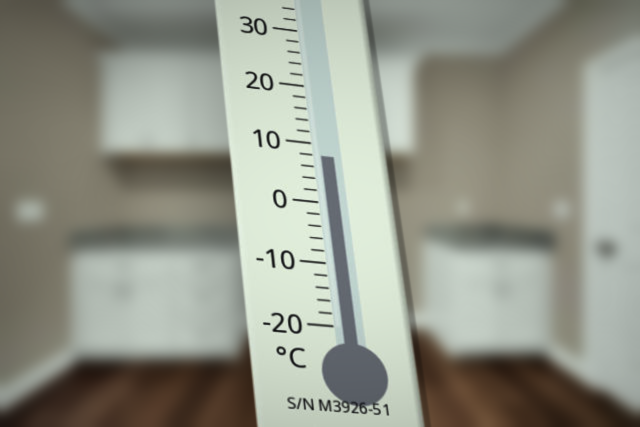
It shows 8 °C
